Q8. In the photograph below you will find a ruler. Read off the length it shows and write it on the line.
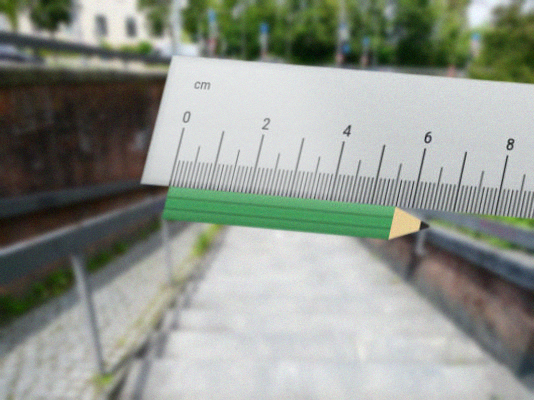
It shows 6.5 cm
